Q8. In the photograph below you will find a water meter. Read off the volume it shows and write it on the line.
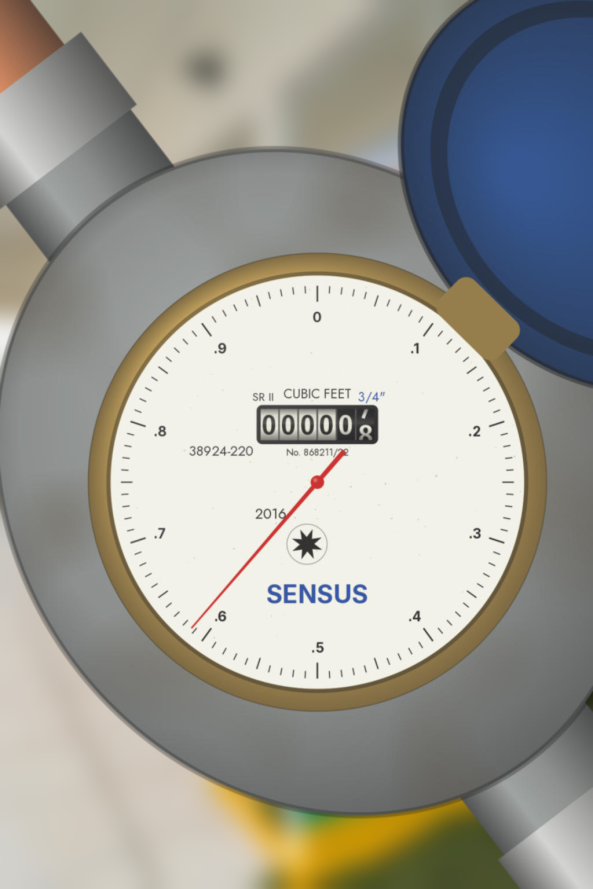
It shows 7.61 ft³
